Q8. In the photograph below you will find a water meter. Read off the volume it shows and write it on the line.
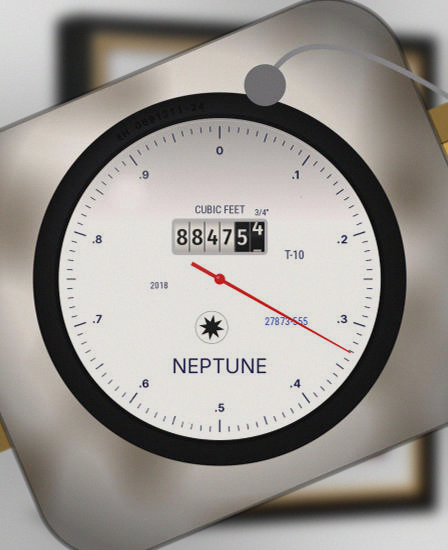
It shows 884754.33 ft³
